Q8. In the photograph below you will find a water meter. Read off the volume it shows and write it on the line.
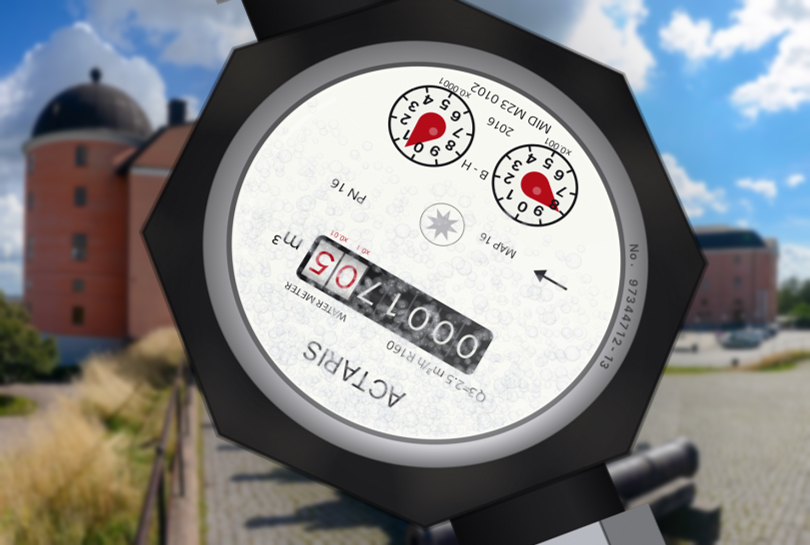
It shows 17.0580 m³
